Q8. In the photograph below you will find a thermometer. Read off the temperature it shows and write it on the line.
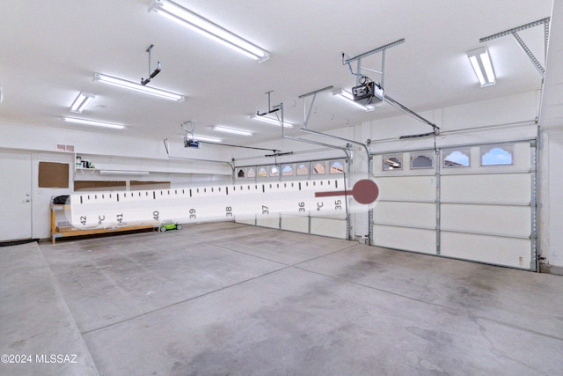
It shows 35.6 °C
